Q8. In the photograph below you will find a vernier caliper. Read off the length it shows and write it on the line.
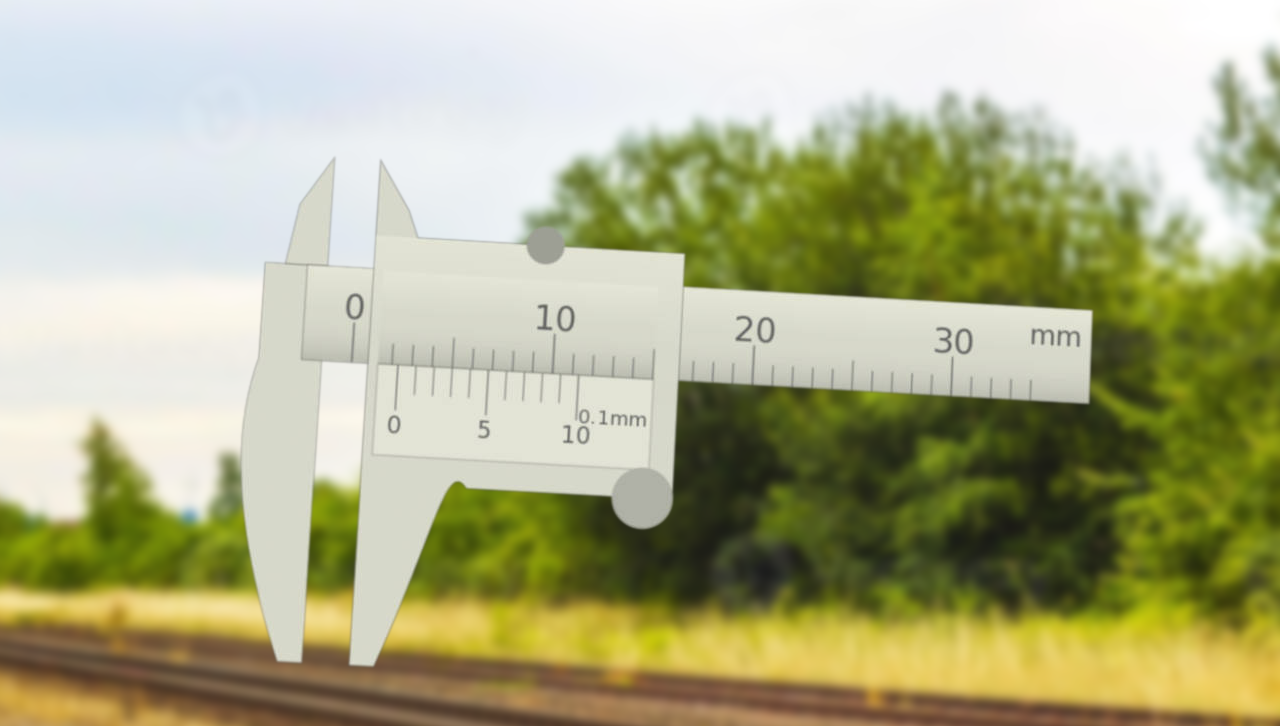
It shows 2.3 mm
